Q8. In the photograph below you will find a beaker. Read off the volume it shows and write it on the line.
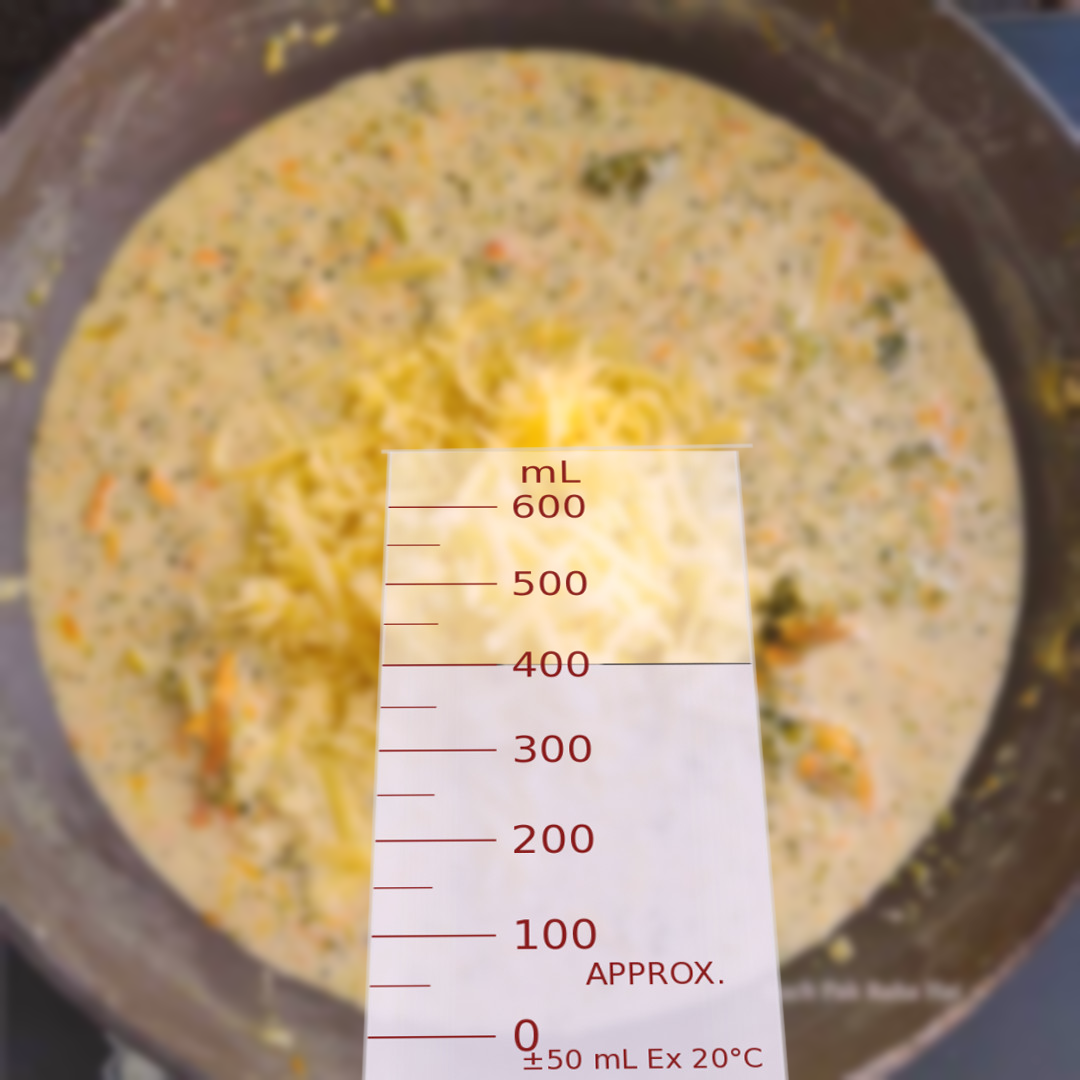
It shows 400 mL
